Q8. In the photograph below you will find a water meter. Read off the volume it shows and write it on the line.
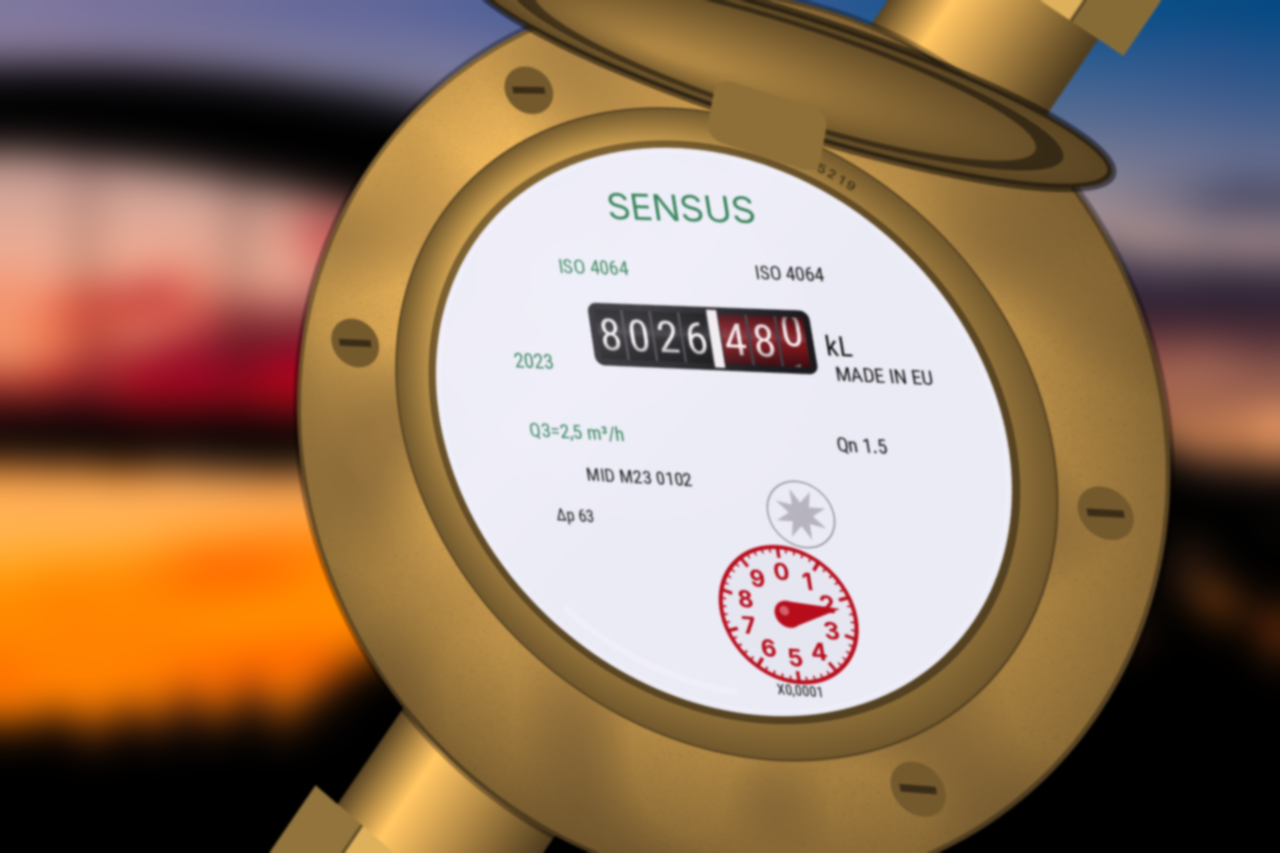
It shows 8026.4802 kL
